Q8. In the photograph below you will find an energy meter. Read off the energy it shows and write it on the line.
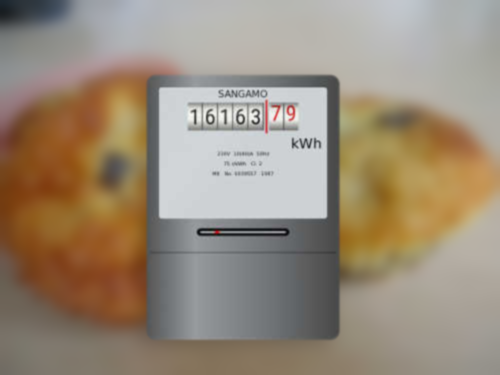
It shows 16163.79 kWh
